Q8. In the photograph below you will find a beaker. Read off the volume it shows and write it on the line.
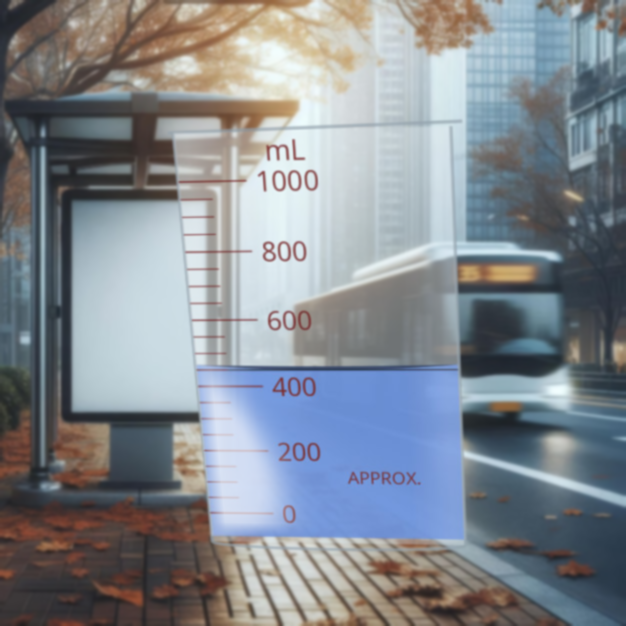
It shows 450 mL
